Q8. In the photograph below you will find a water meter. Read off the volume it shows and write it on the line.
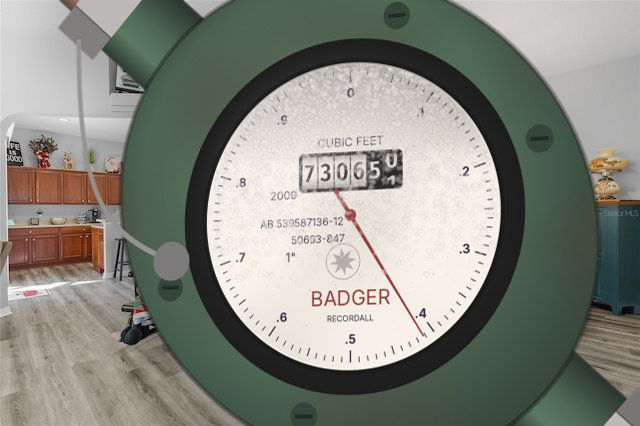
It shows 730650.41 ft³
